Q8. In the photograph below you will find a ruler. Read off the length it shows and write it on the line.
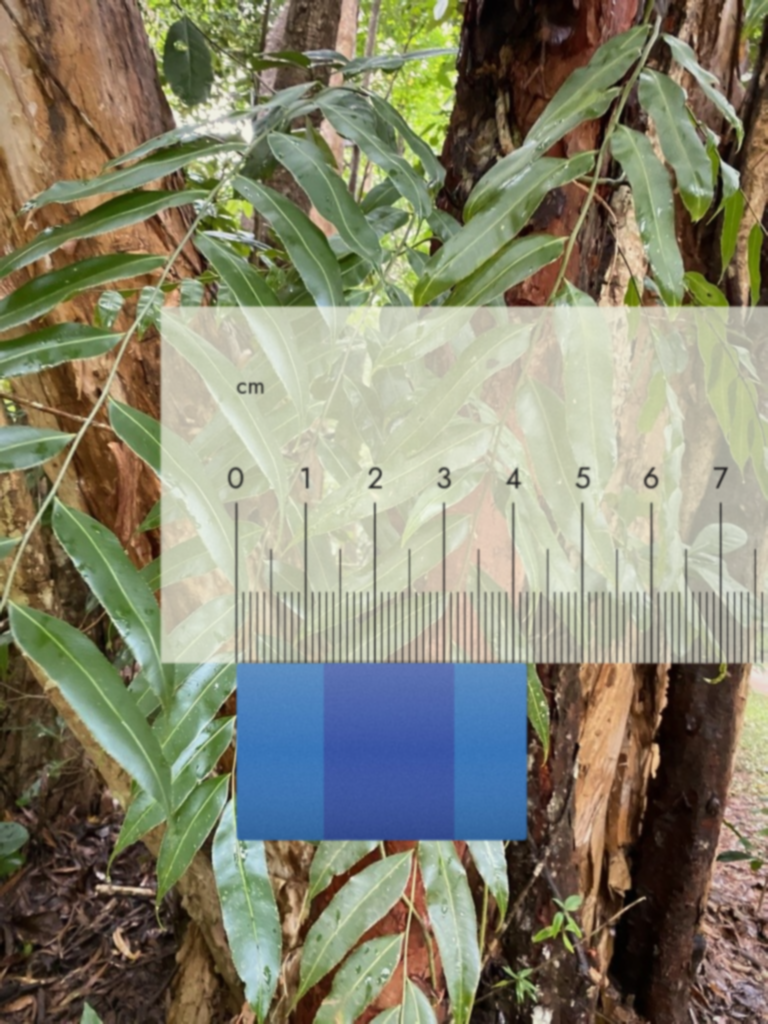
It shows 4.2 cm
